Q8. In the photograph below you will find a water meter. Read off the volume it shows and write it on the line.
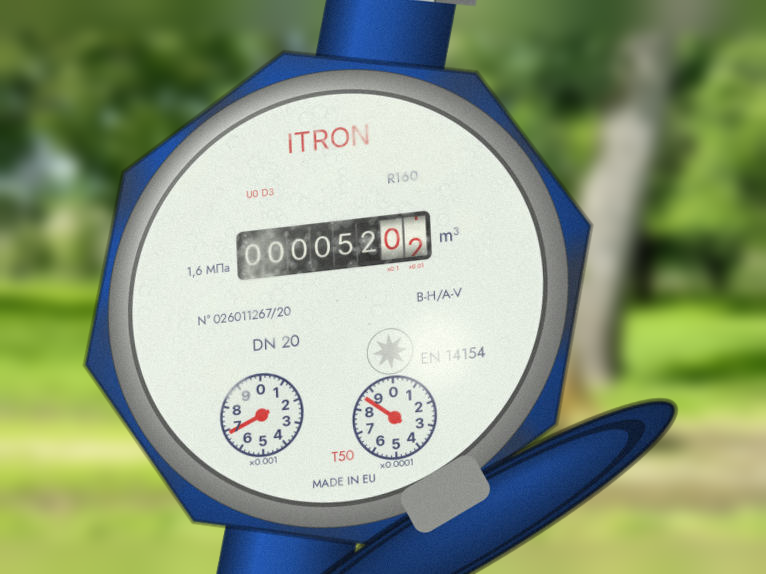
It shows 52.0168 m³
